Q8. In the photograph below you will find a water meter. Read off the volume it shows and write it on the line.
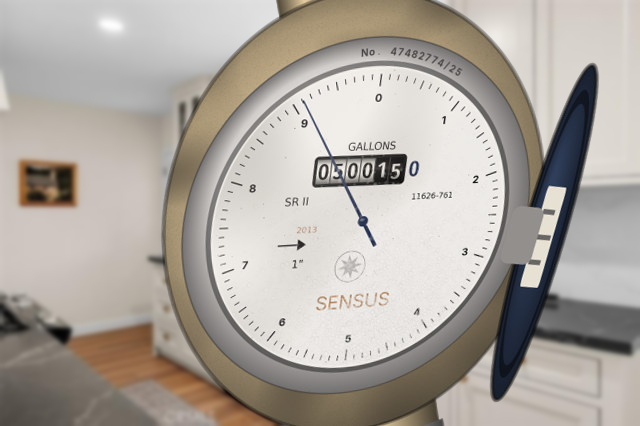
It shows 500149.1 gal
